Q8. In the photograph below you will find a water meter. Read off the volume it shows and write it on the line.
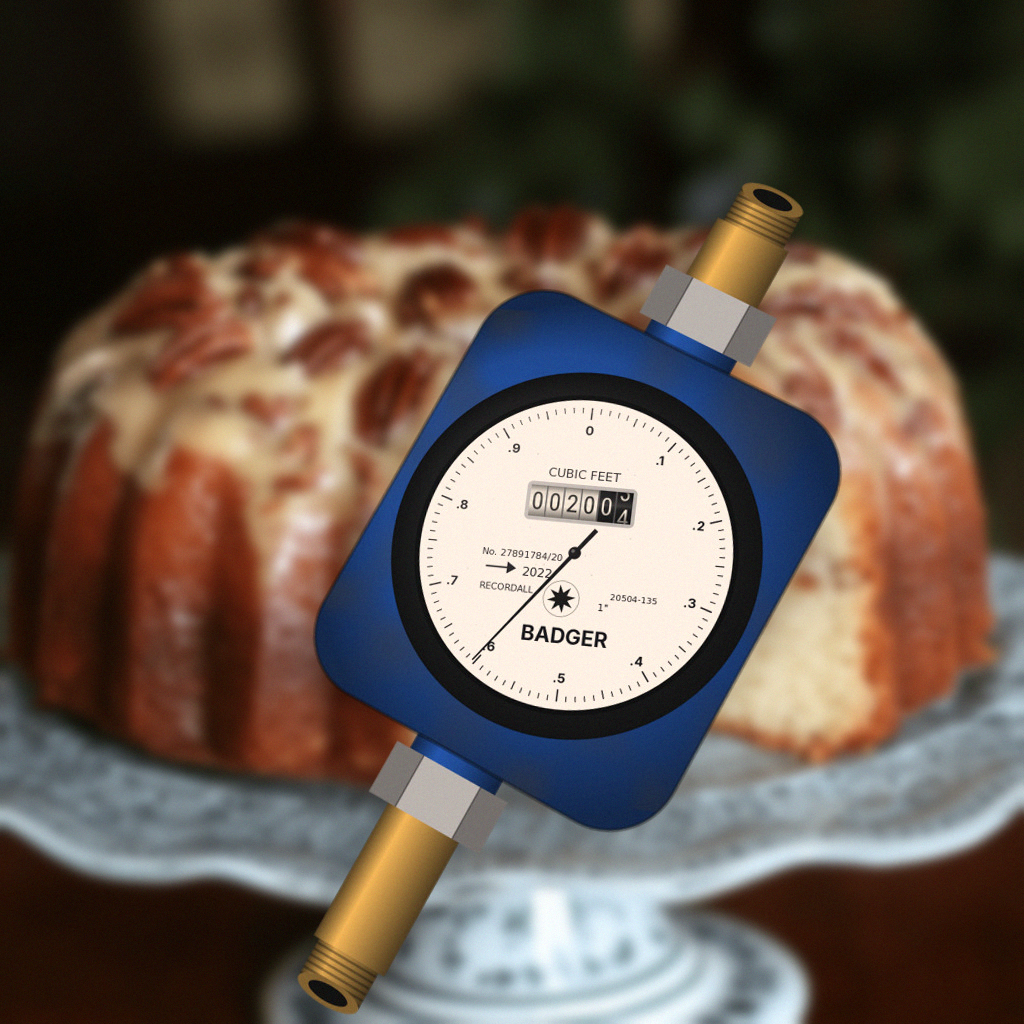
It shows 2003.60 ft³
